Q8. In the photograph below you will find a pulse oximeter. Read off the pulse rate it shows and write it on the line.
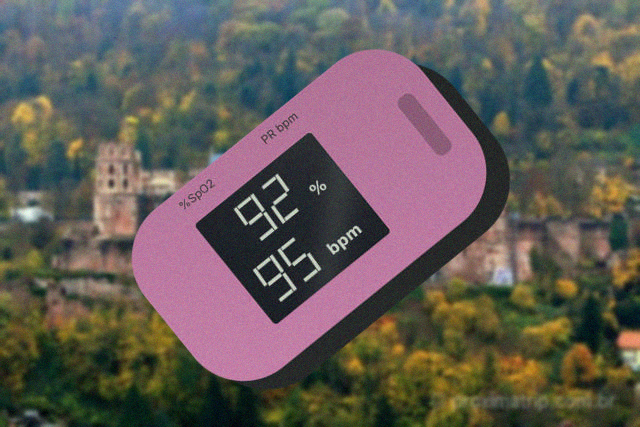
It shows 95 bpm
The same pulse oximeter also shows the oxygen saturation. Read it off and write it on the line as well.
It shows 92 %
